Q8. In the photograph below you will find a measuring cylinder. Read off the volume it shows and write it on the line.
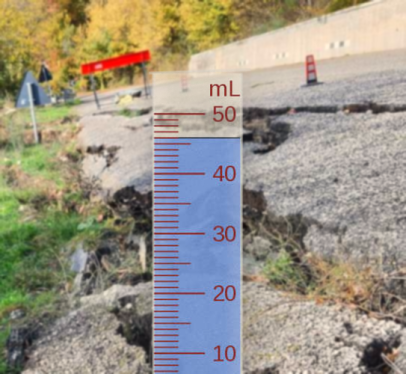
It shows 46 mL
